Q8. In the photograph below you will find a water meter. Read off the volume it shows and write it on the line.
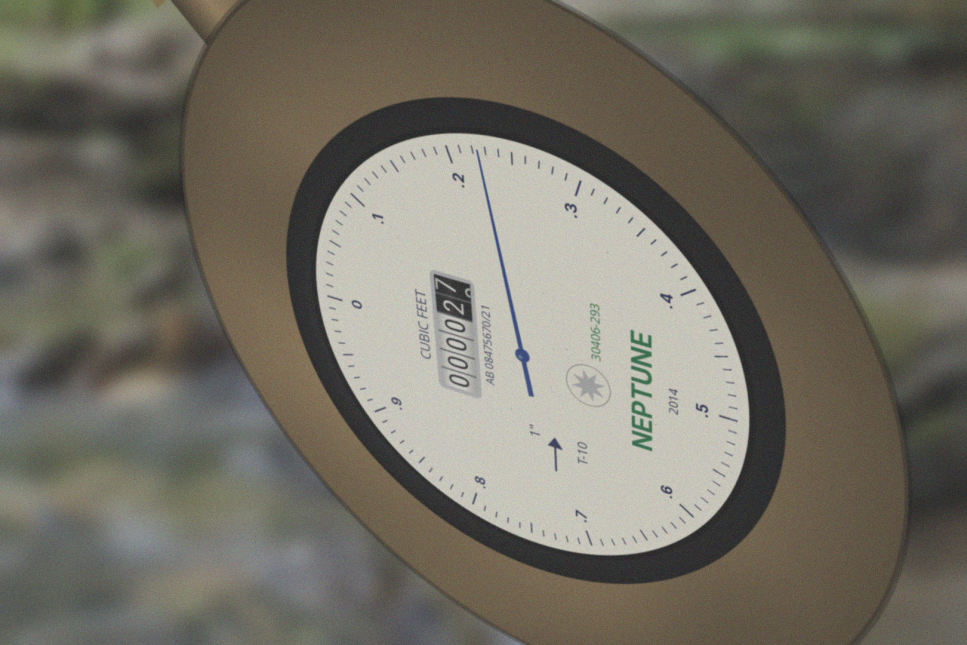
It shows 27.22 ft³
